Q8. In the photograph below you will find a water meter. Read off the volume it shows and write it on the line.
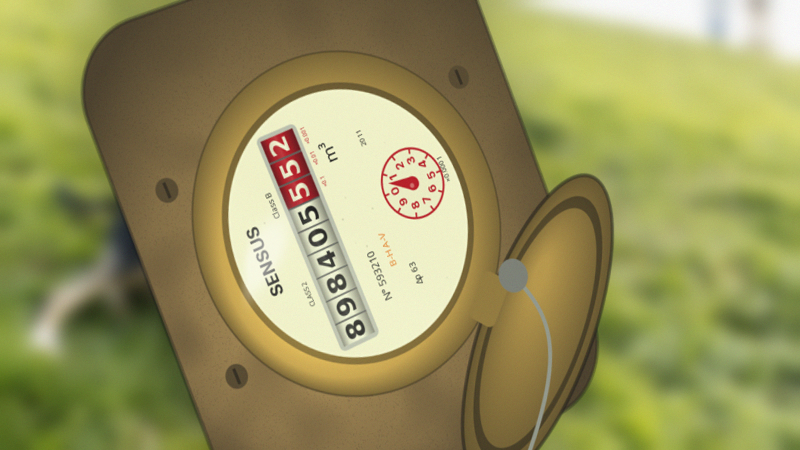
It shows 898405.5520 m³
